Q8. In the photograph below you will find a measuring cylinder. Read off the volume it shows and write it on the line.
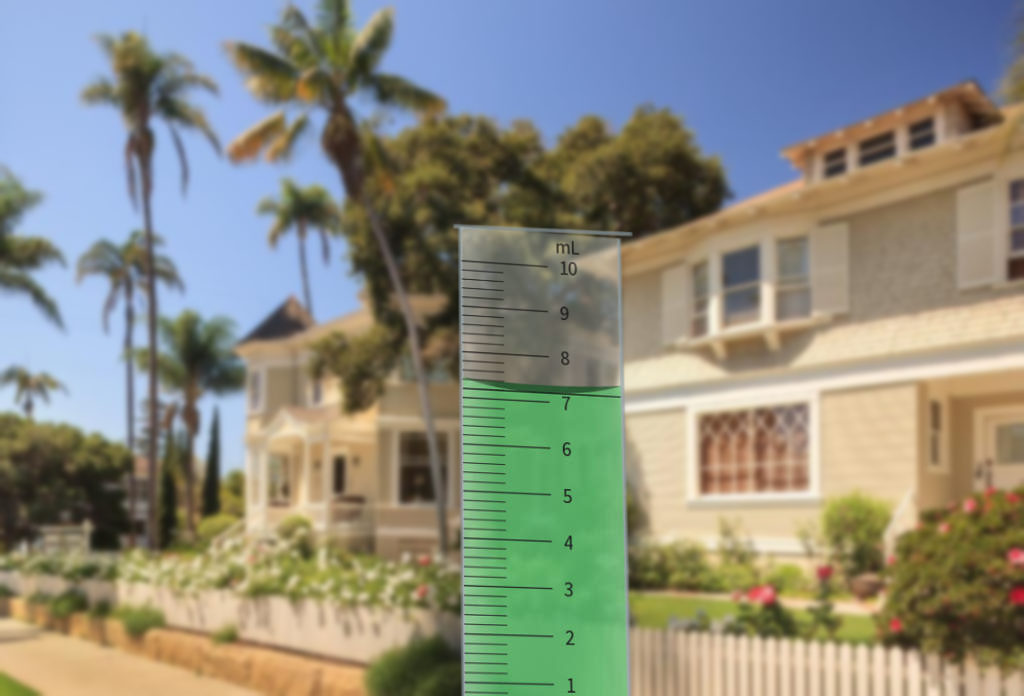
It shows 7.2 mL
